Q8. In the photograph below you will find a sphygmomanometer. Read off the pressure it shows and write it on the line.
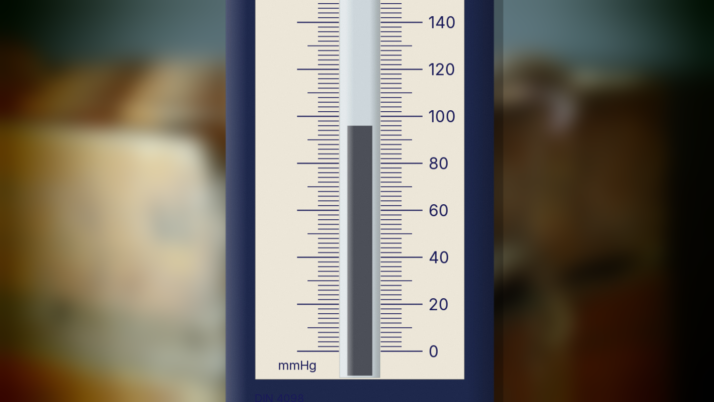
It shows 96 mmHg
